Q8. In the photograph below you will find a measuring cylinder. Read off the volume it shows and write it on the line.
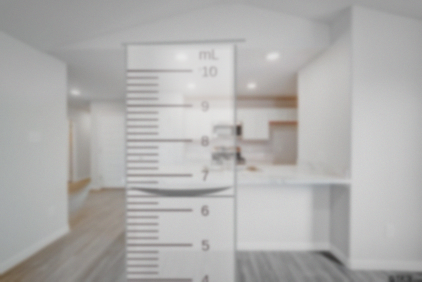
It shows 6.4 mL
